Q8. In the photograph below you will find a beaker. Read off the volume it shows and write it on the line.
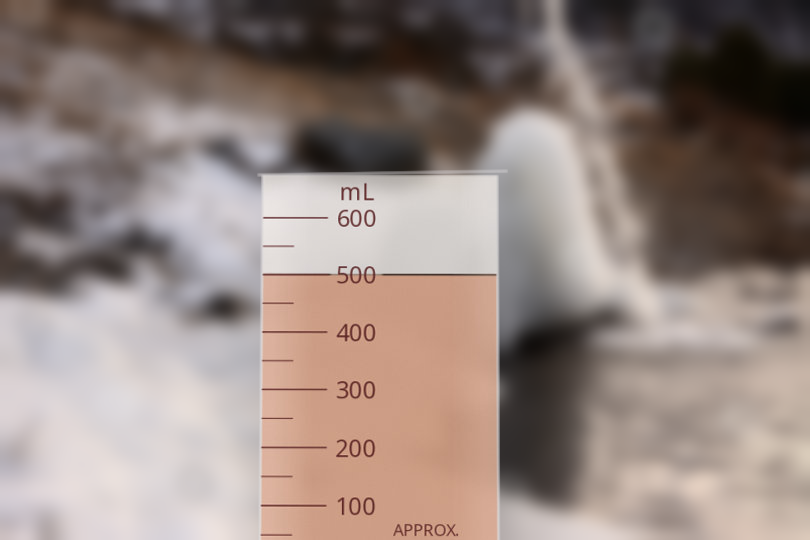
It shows 500 mL
